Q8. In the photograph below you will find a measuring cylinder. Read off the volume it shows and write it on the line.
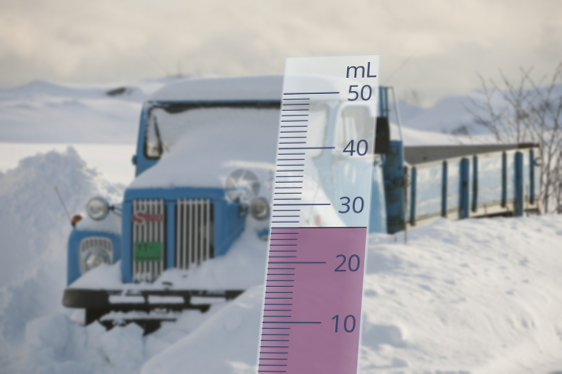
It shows 26 mL
